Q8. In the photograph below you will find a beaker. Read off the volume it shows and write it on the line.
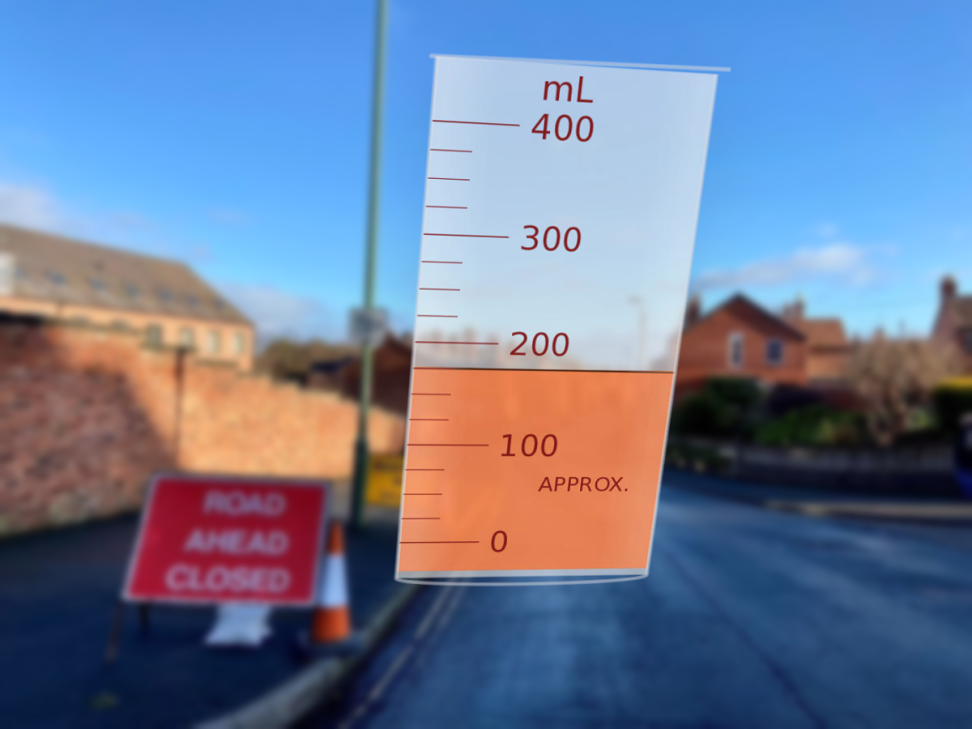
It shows 175 mL
